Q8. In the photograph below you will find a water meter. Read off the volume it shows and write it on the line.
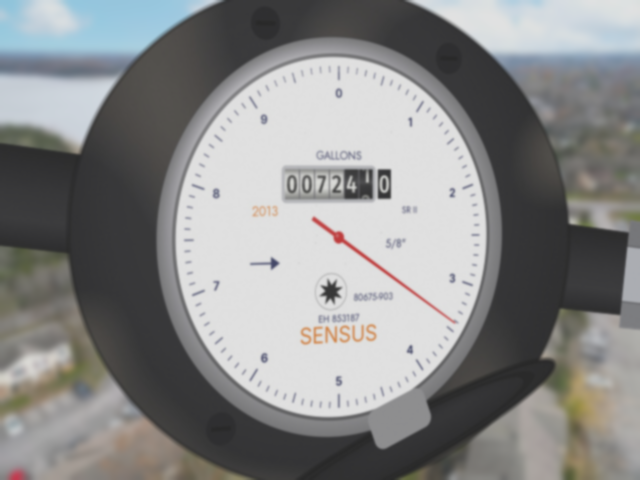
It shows 72413.4 gal
